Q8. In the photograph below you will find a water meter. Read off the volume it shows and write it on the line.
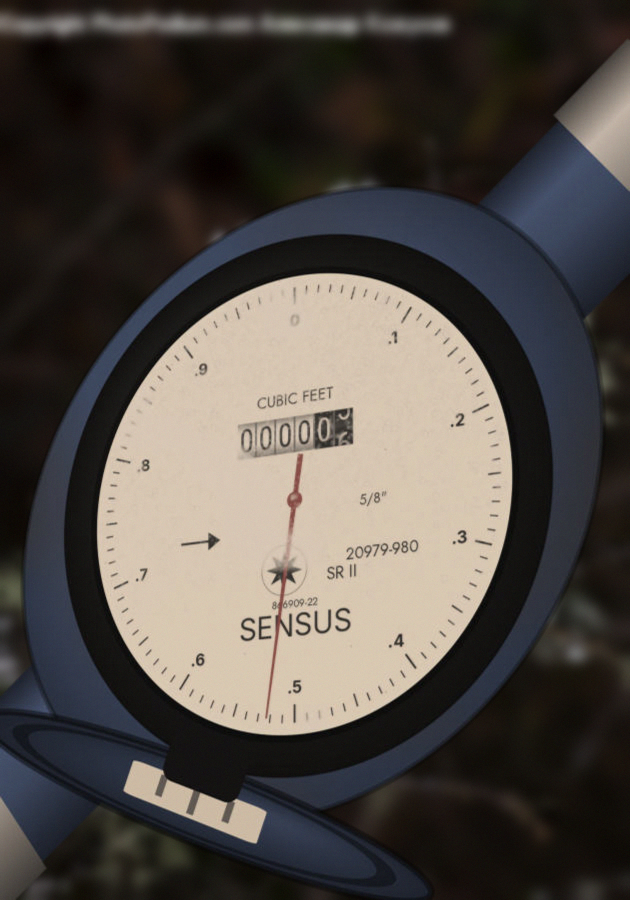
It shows 5.52 ft³
